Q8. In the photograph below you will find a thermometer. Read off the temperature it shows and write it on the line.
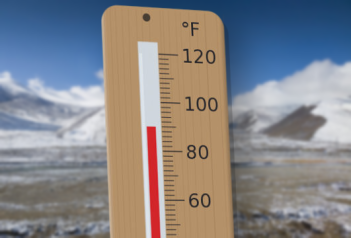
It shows 90 °F
